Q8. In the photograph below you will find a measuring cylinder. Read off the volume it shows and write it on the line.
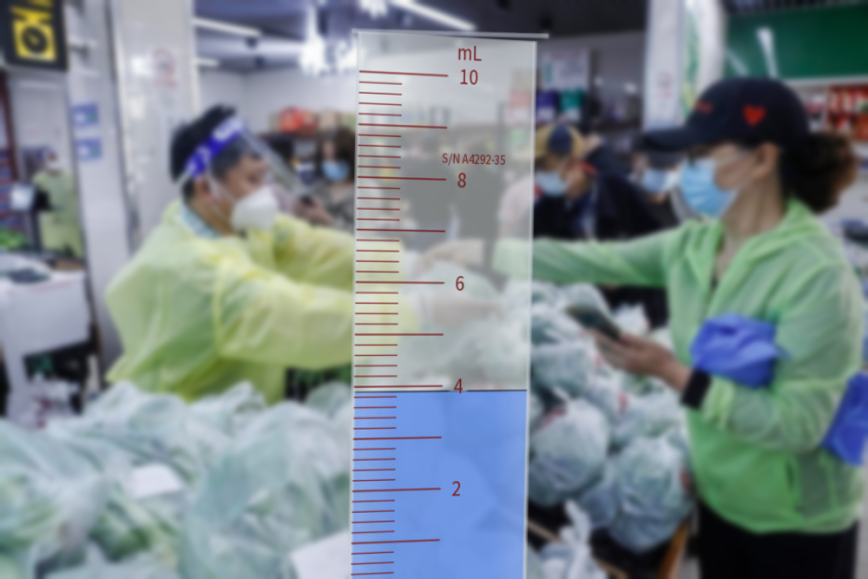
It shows 3.9 mL
